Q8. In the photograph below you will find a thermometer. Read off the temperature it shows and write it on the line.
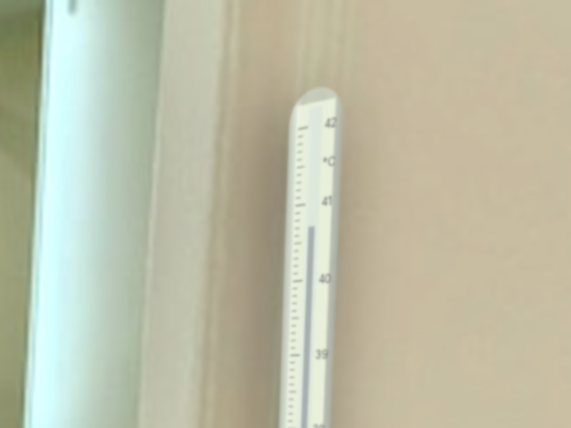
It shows 40.7 °C
